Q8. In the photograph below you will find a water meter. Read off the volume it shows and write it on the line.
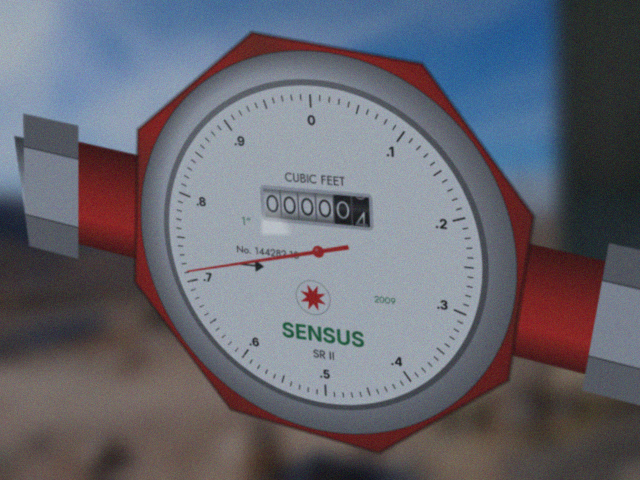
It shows 3.71 ft³
